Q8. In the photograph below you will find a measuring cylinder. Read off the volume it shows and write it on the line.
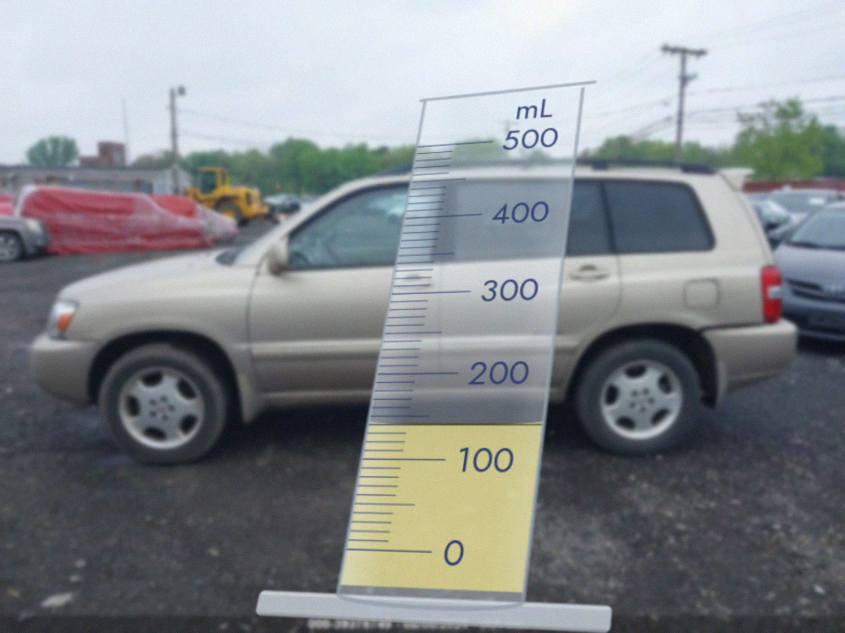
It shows 140 mL
